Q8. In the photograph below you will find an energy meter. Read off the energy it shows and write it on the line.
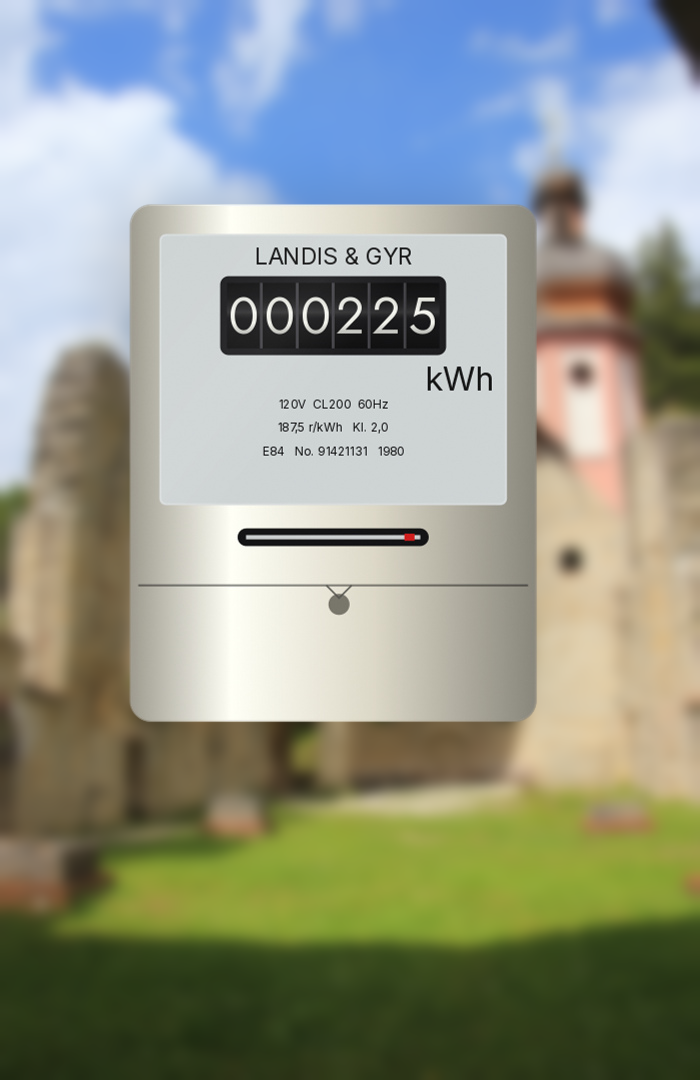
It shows 225 kWh
